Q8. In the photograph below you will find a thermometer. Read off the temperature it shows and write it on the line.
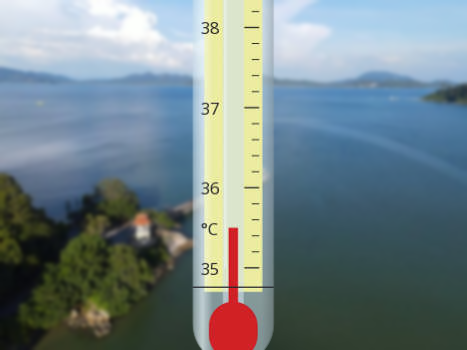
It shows 35.5 °C
